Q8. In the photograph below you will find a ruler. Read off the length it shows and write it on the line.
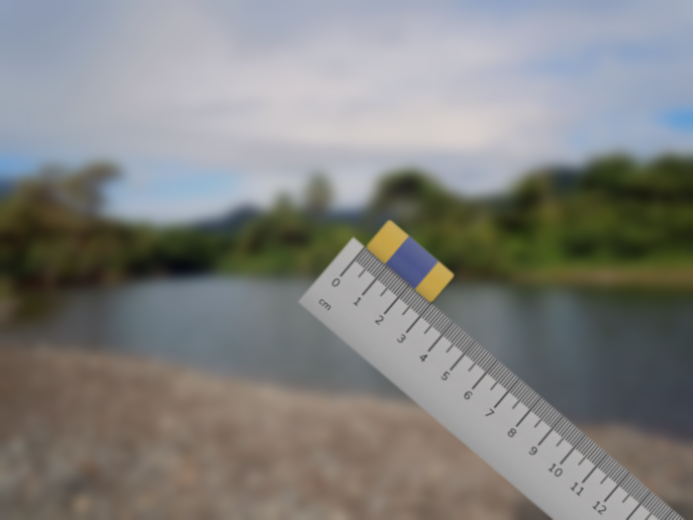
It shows 3 cm
